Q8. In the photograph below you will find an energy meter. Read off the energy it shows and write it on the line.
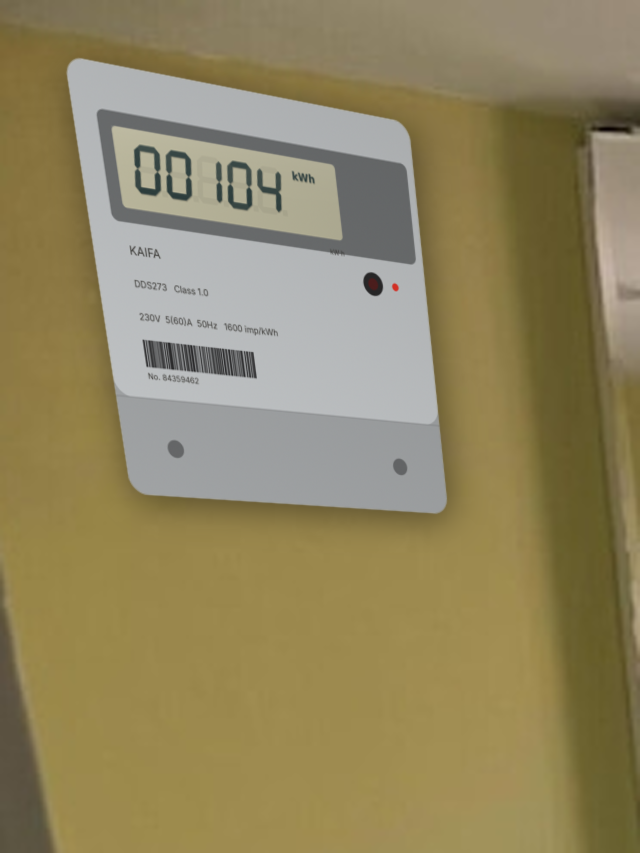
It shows 104 kWh
